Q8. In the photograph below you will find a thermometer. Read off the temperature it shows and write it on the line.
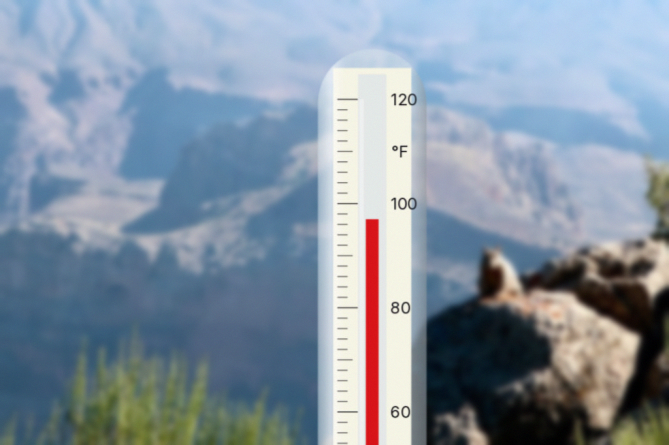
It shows 97 °F
